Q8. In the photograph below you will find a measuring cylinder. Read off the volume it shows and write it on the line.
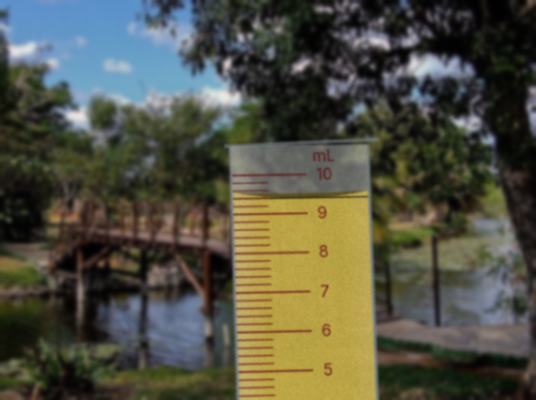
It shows 9.4 mL
